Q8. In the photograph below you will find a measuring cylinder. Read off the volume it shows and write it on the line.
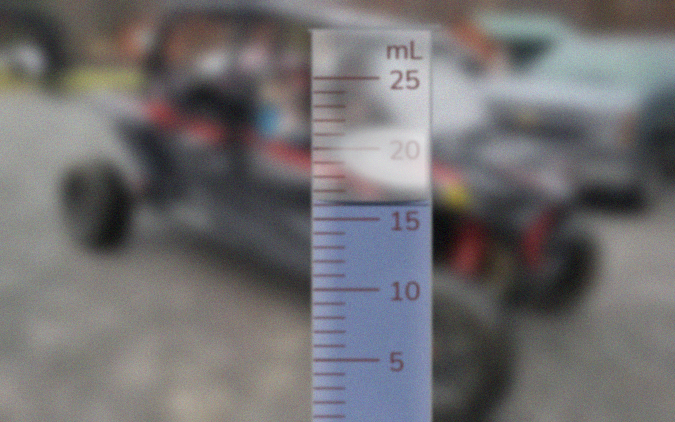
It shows 16 mL
